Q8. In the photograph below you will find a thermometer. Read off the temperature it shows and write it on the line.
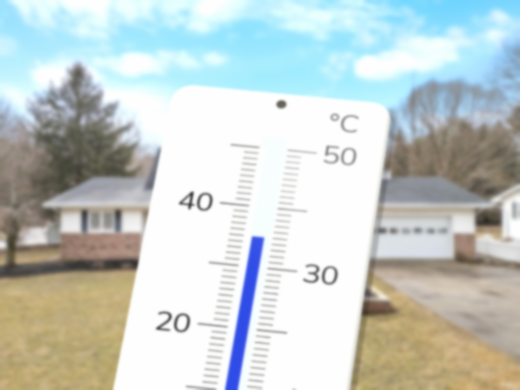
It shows 35 °C
